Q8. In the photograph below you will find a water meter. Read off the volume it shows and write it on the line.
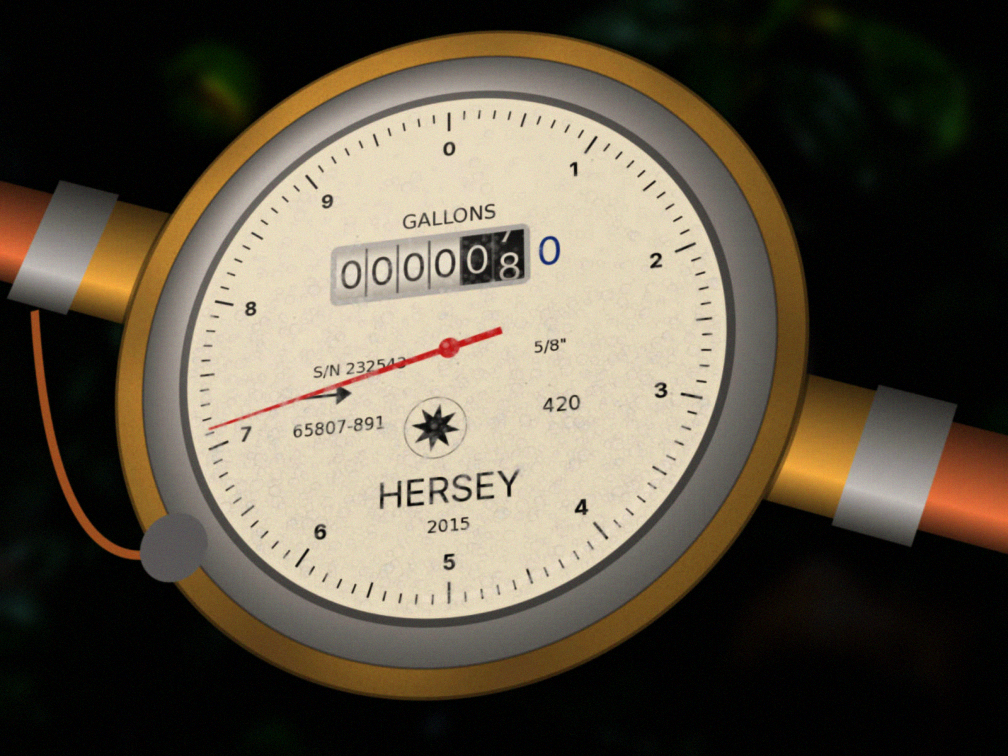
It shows 77.1 gal
